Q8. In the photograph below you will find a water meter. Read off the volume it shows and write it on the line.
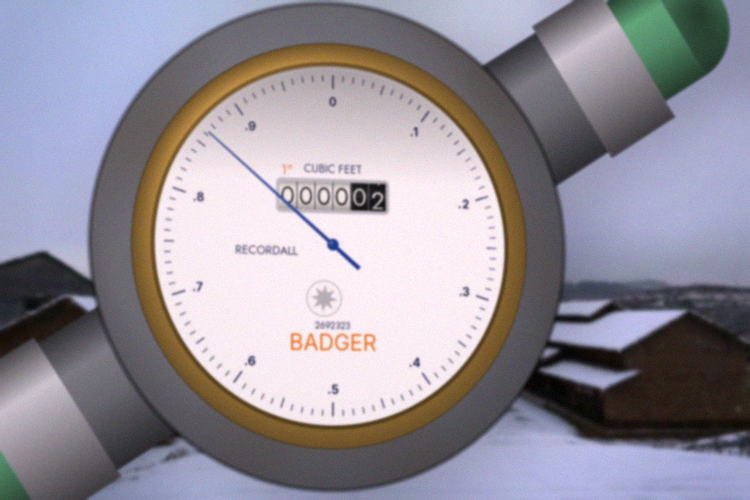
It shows 1.86 ft³
